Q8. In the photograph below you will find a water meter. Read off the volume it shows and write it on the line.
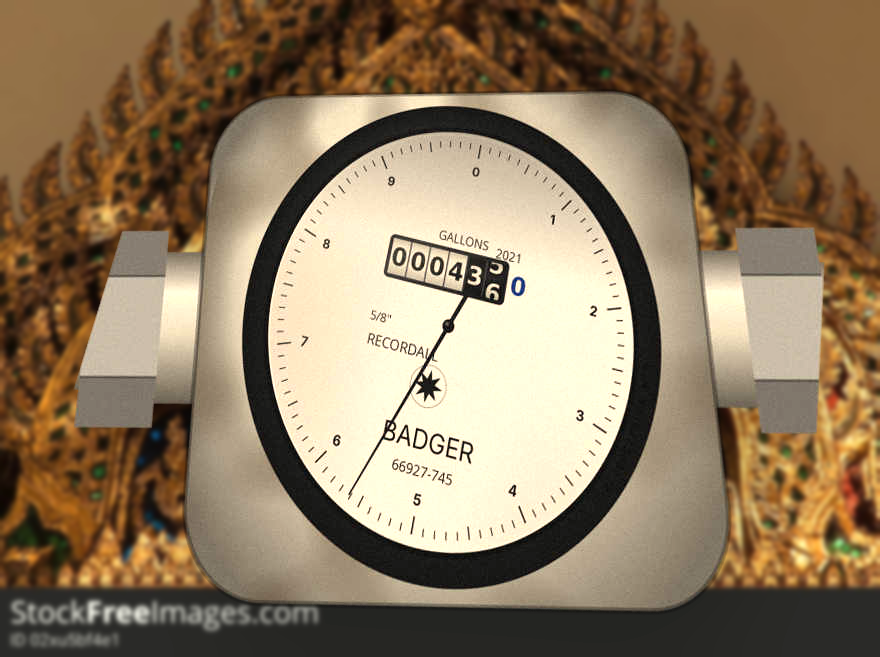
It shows 4355.6 gal
